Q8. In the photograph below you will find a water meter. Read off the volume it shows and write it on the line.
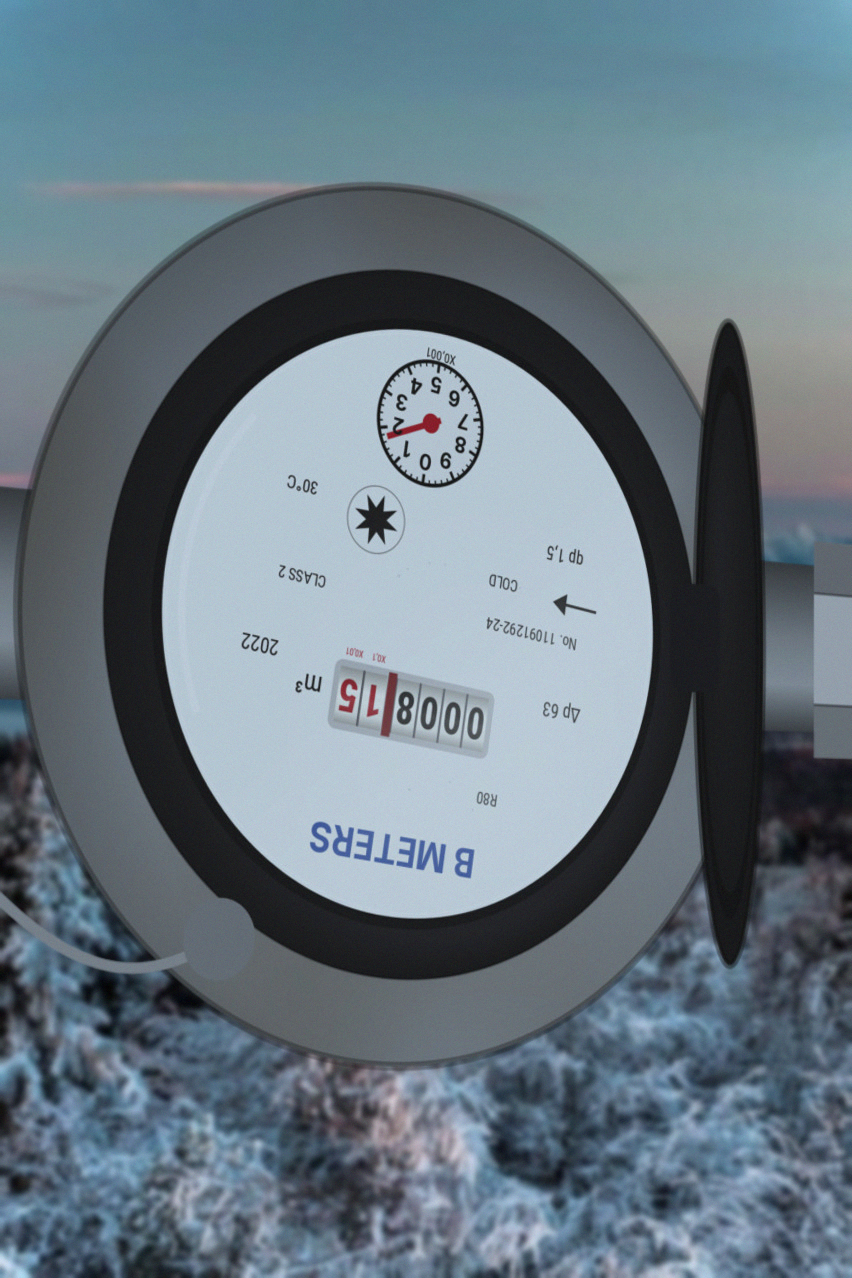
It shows 8.151 m³
